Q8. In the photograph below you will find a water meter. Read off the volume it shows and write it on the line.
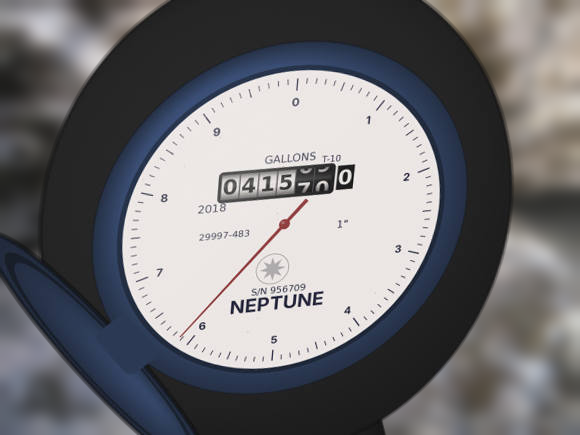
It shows 415696.1 gal
